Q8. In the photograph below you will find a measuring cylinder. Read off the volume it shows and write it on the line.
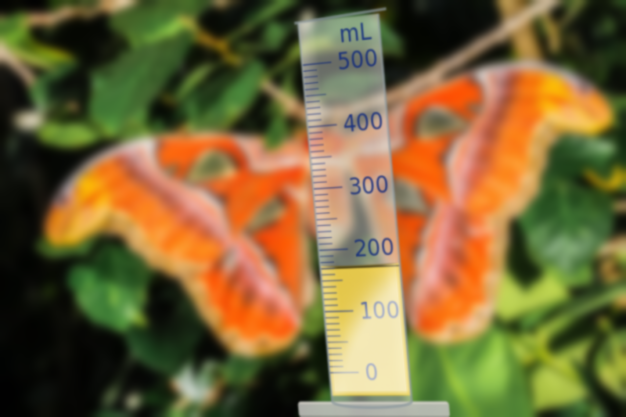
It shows 170 mL
